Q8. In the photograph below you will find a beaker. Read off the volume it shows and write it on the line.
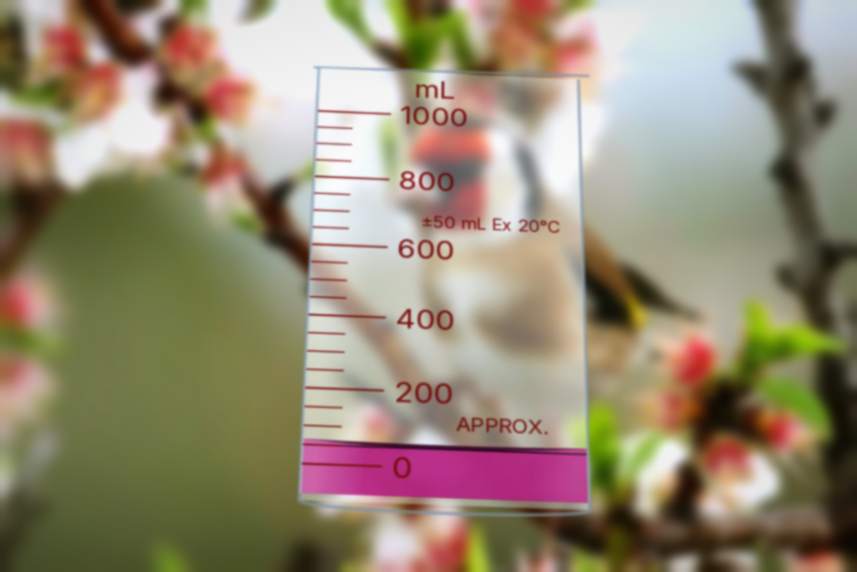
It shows 50 mL
